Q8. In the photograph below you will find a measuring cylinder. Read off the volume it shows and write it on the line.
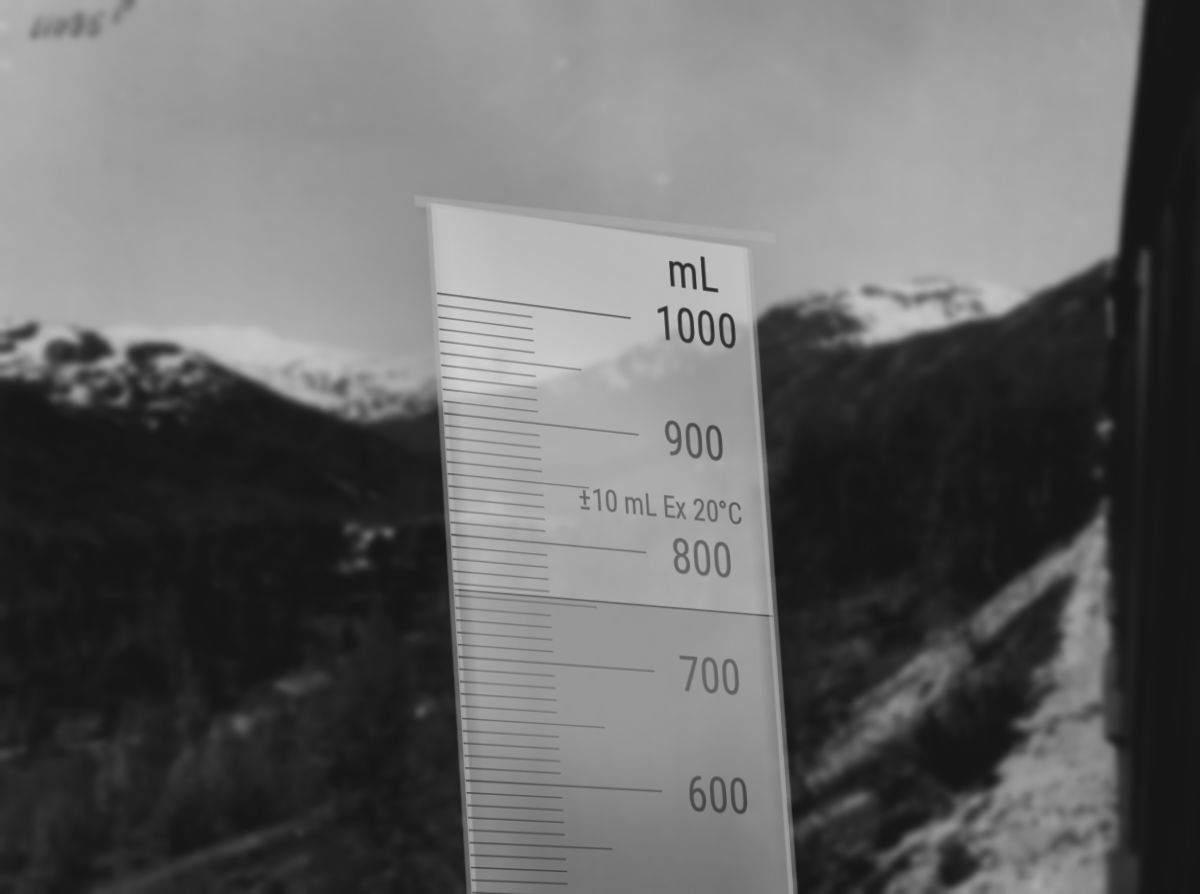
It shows 755 mL
